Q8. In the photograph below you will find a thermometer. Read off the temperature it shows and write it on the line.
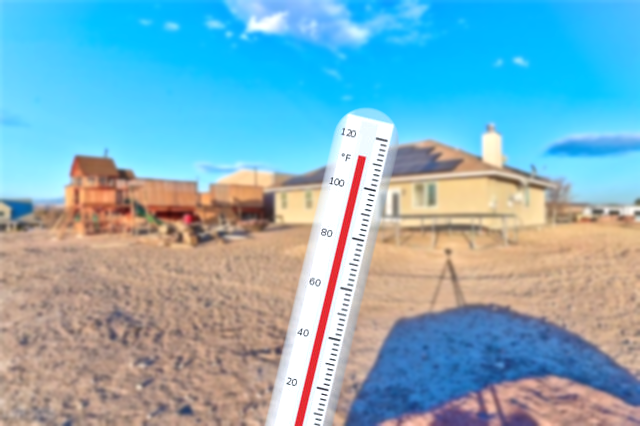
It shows 112 °F
